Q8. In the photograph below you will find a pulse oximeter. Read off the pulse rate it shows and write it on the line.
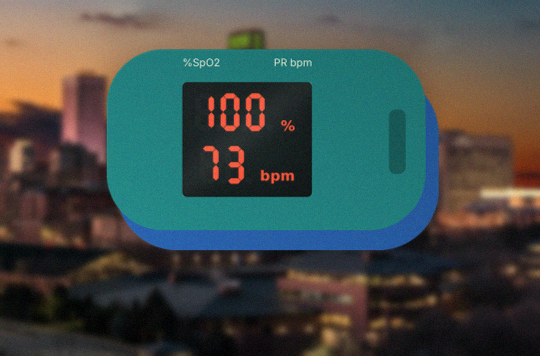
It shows 73 bpm
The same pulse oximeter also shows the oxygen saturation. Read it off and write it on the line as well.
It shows 100 %
